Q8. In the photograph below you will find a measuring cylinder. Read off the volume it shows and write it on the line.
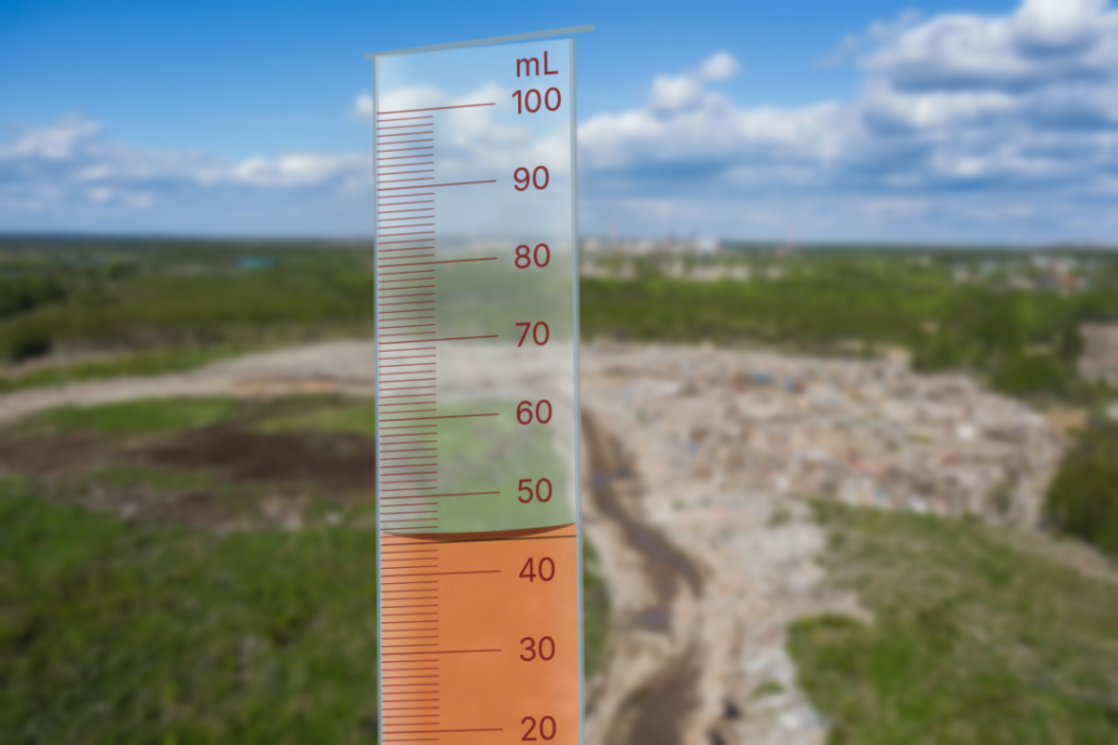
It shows 44 mL
